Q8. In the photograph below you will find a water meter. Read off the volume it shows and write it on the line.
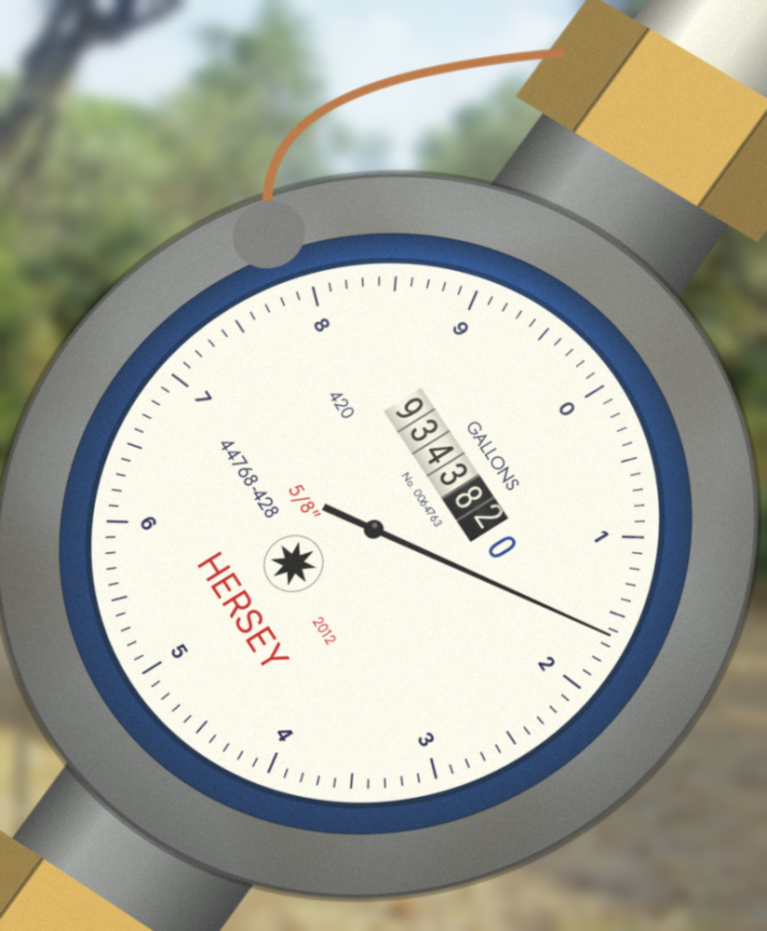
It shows 9343821.6 gal
